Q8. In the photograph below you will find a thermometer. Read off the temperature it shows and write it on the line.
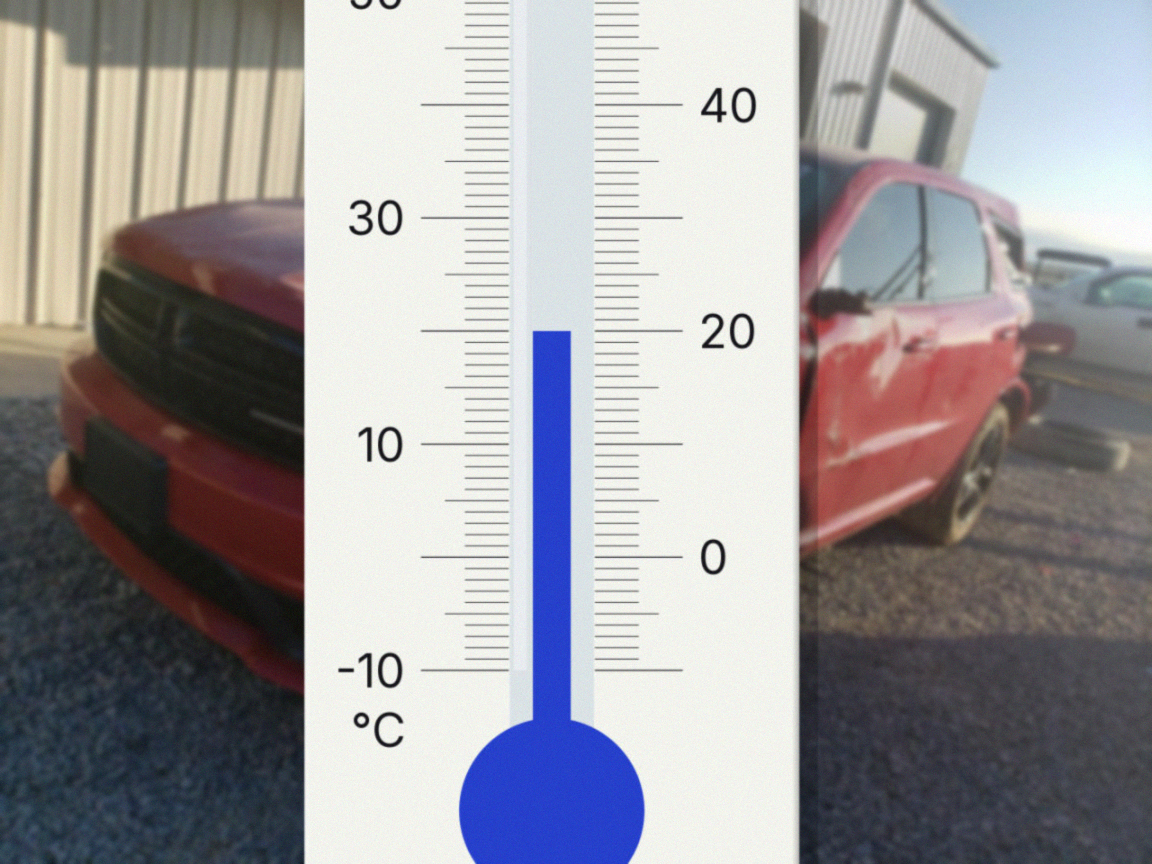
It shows 20 °C
